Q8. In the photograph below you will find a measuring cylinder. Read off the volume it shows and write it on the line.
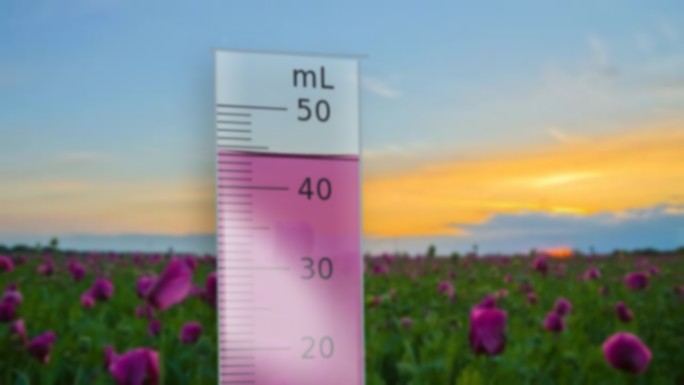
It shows 44 mL
